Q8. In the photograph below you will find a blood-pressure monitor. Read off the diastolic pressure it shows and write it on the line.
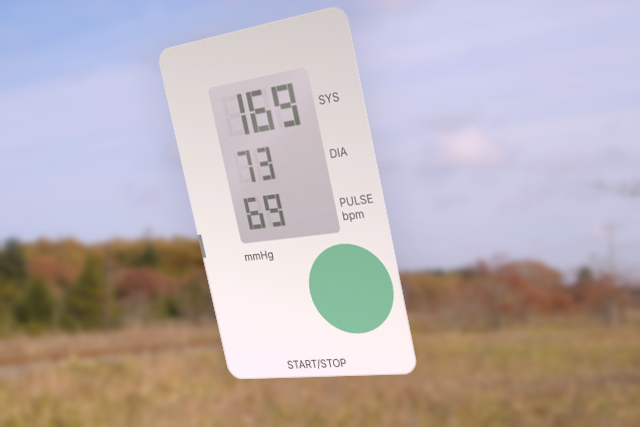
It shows 73 mmHg
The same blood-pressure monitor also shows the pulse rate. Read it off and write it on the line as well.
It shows 69 bpm
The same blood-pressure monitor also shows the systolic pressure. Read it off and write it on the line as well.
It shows 169 mmHg
